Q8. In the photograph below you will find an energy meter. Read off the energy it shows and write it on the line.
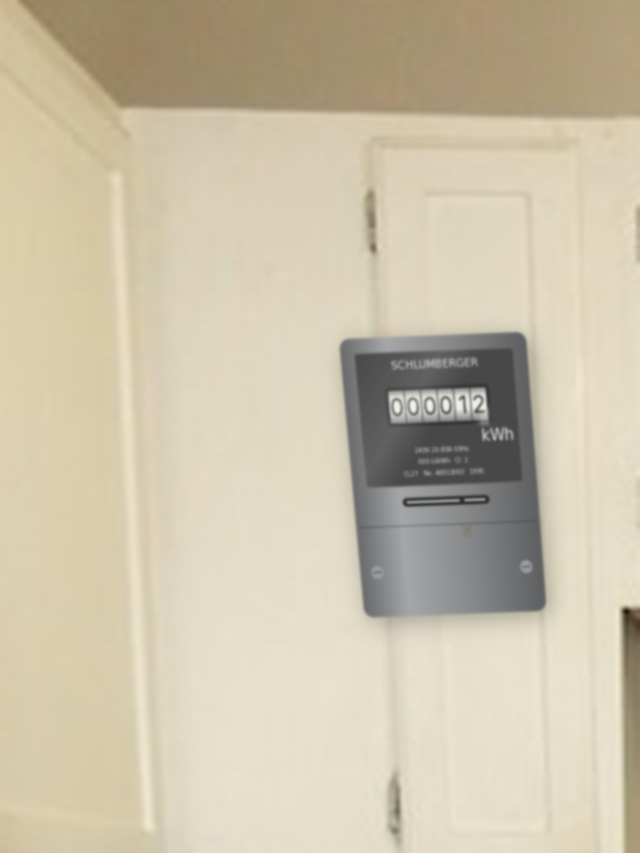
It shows 12 kWh
